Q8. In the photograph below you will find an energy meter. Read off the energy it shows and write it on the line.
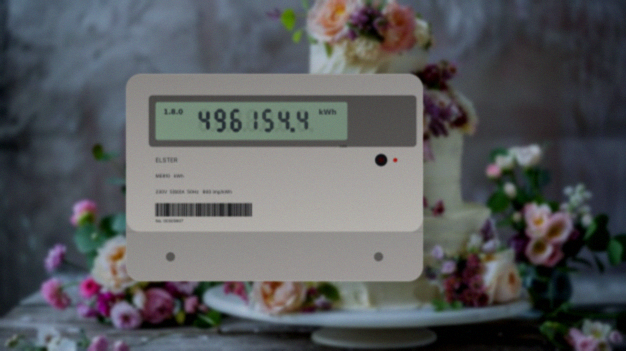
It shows 496154.4 kWh
